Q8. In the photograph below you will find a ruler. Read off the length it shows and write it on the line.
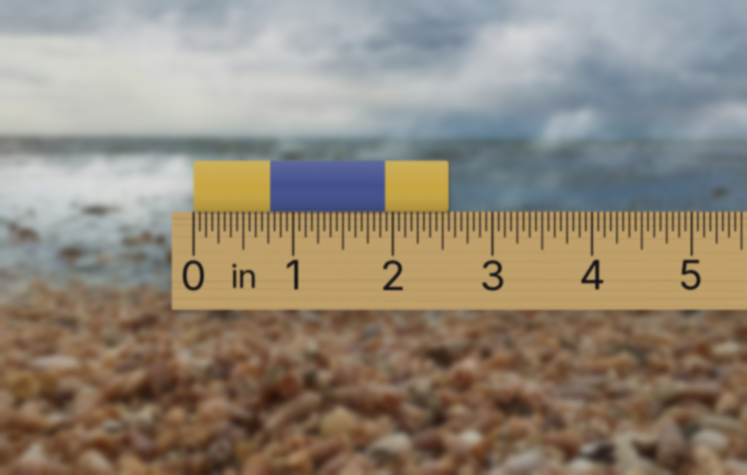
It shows 2.5625 in
